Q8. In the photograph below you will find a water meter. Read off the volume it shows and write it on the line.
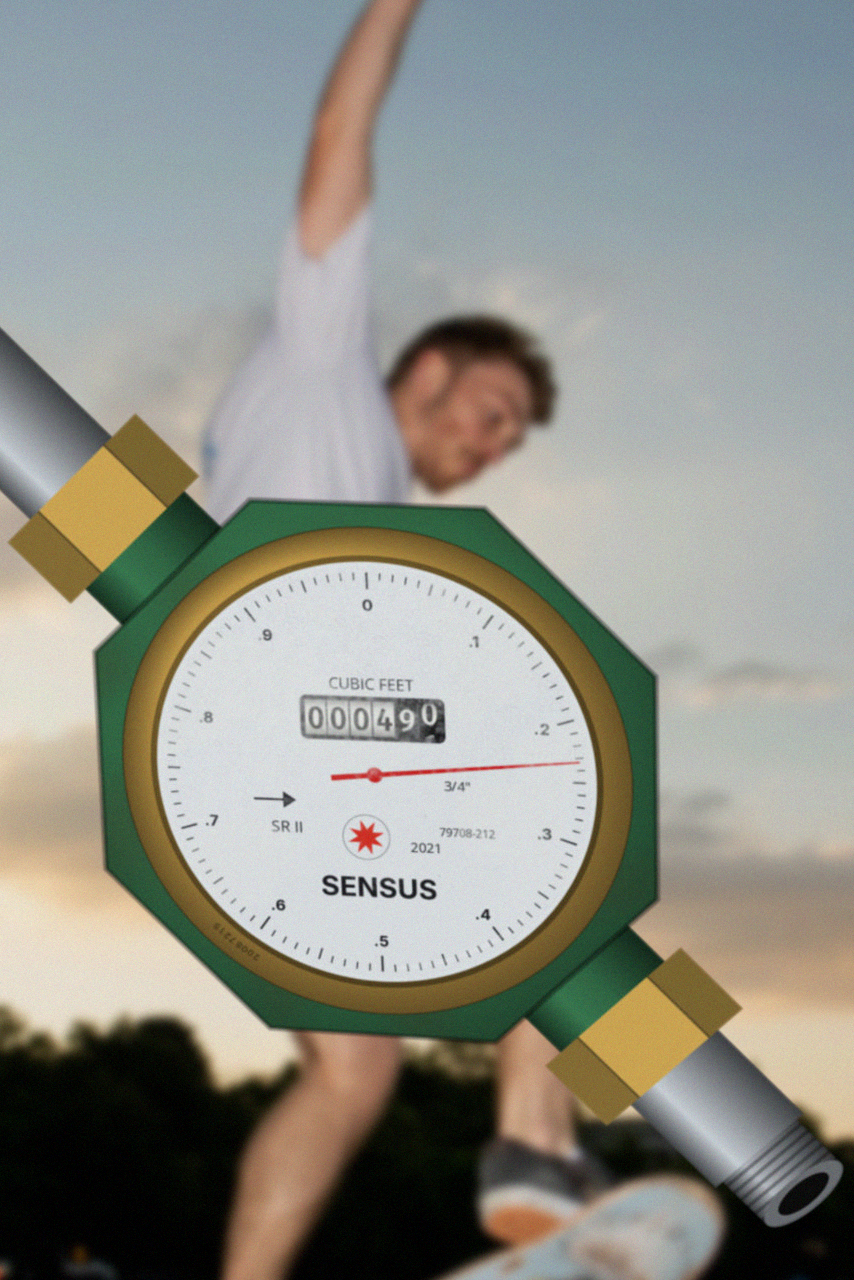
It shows 490.23 ft³
